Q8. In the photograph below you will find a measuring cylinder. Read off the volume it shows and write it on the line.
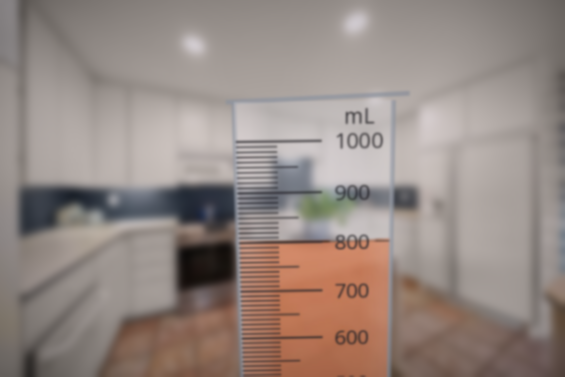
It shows 800 mL
